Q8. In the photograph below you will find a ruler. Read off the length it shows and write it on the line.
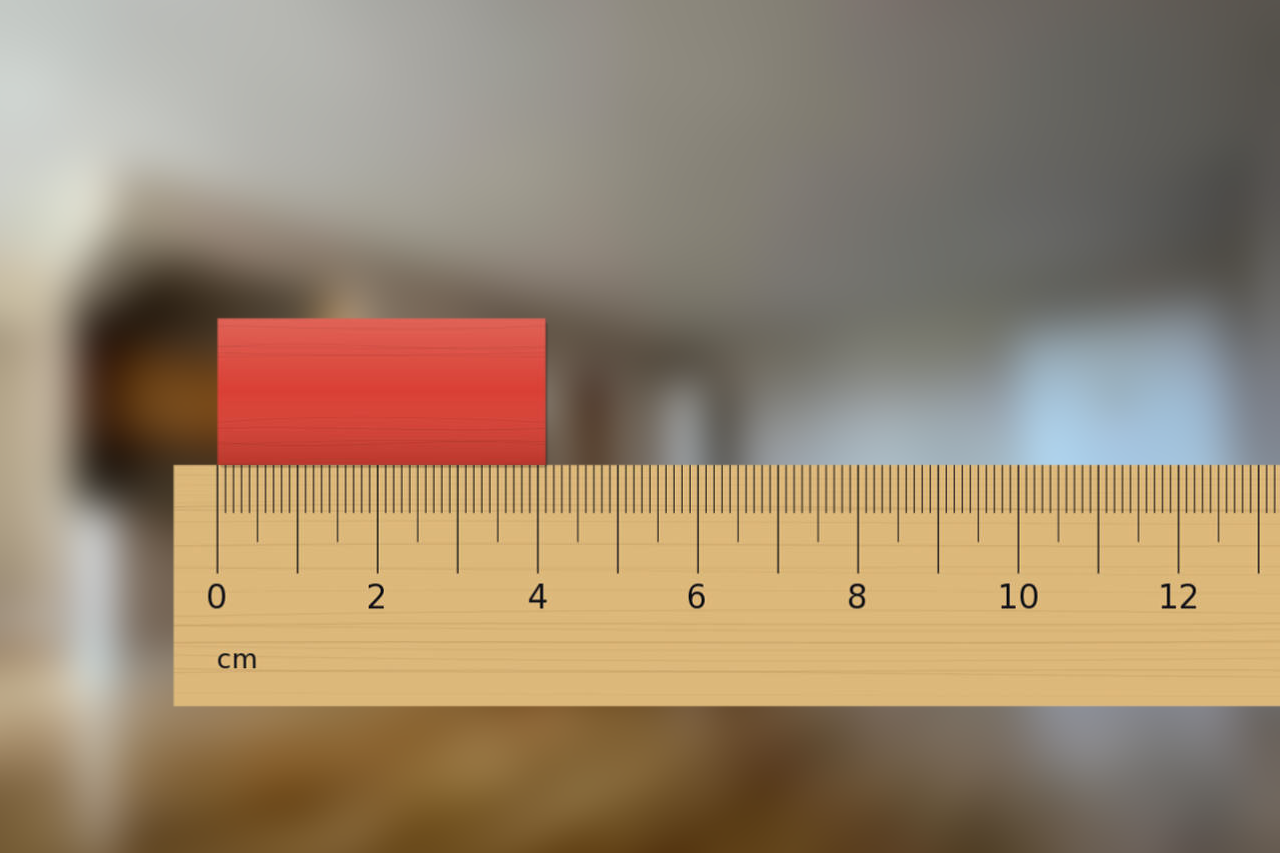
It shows 4.1 cm
